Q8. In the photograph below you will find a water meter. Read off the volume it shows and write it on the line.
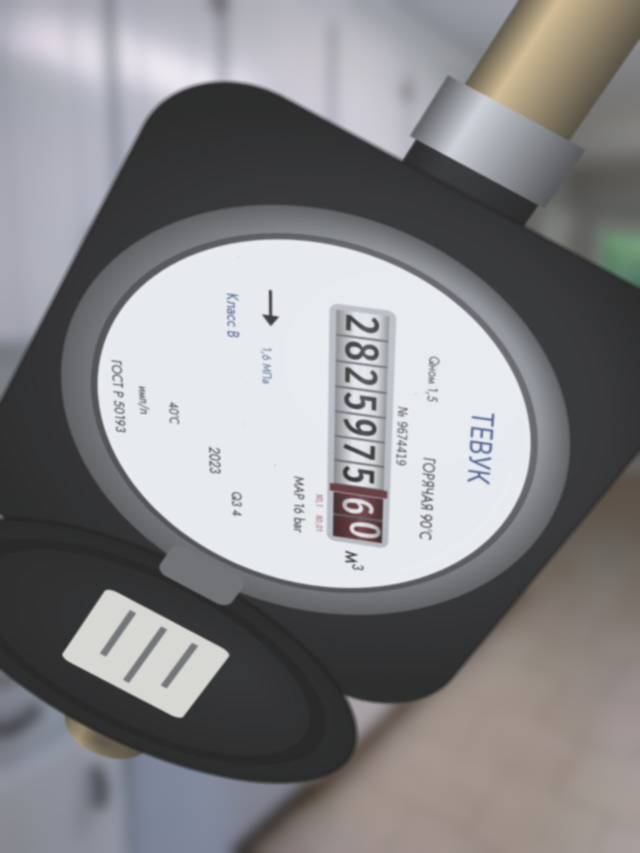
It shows 2825975.60 m³
